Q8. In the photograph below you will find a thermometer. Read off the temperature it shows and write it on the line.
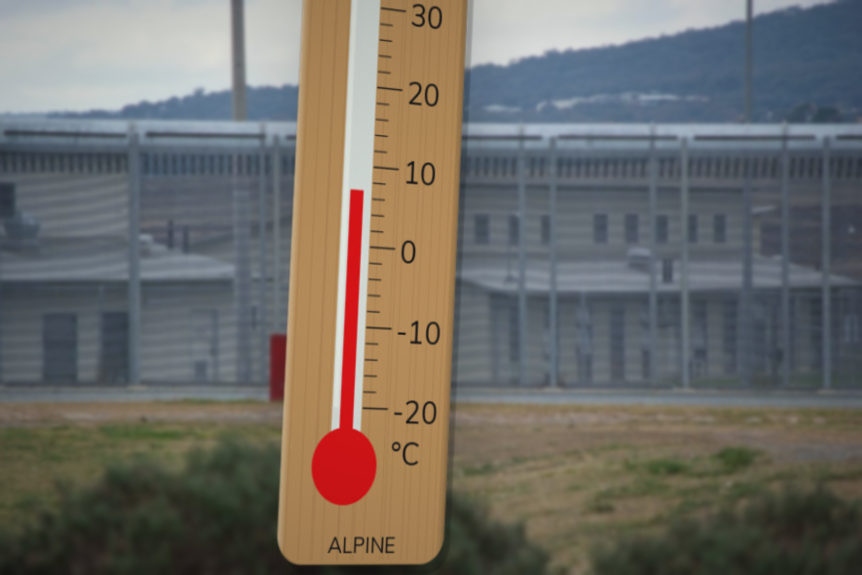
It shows 7 °C
